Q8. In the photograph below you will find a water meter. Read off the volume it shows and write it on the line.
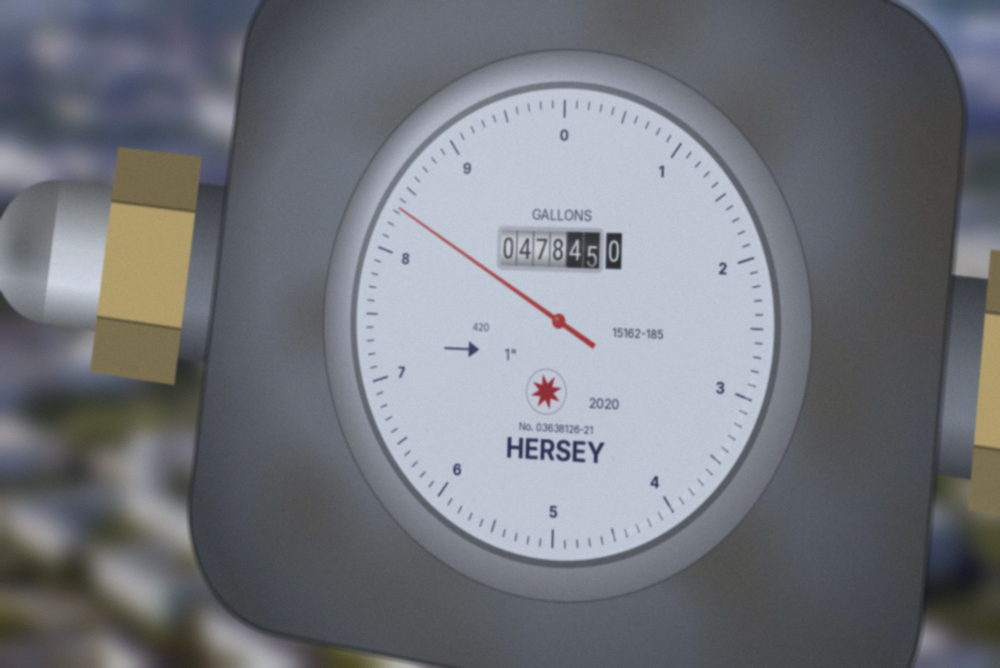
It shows 478448.3 gal
